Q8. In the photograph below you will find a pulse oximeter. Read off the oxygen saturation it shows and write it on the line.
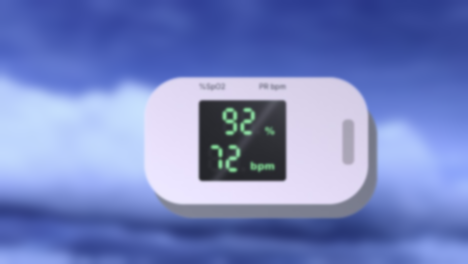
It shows 92 %
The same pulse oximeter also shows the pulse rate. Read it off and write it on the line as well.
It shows 72 bpm
